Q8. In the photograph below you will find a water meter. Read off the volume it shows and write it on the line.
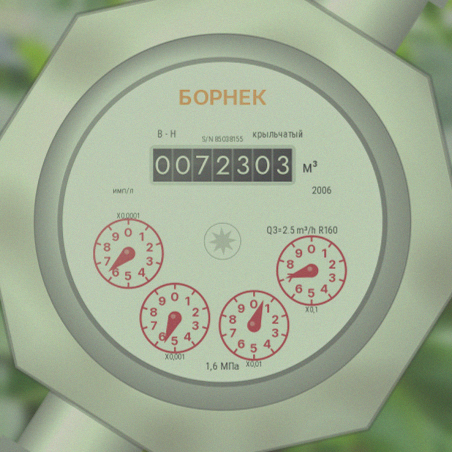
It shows 72303.7056 m³
